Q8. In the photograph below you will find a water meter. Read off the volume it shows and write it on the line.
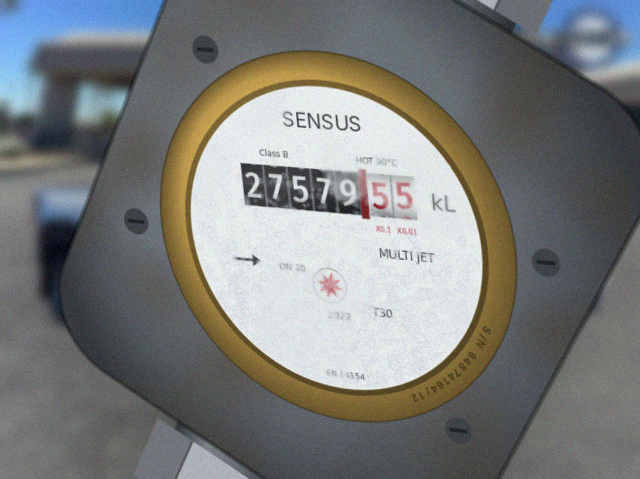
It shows 27579.55 kL
